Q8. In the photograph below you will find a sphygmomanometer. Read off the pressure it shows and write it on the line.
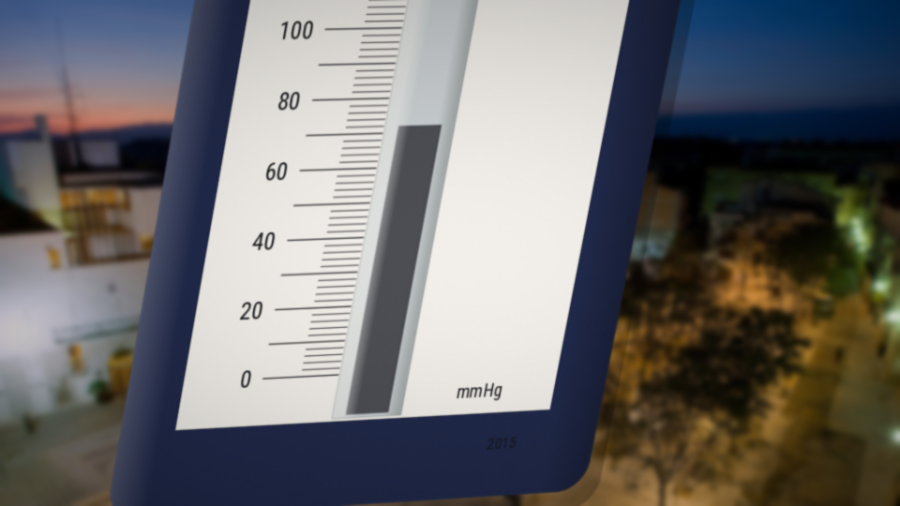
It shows 72 mmHg
